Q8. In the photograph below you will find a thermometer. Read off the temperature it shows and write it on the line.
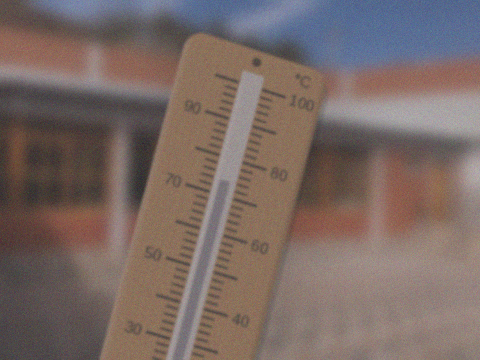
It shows 74 °C
